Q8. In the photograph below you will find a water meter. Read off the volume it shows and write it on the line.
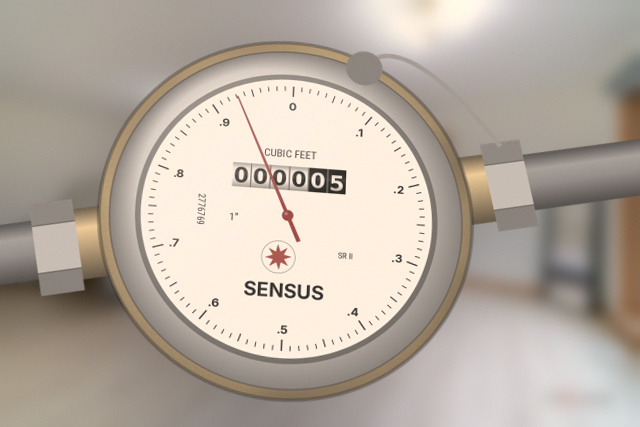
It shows 4.93 ft³
